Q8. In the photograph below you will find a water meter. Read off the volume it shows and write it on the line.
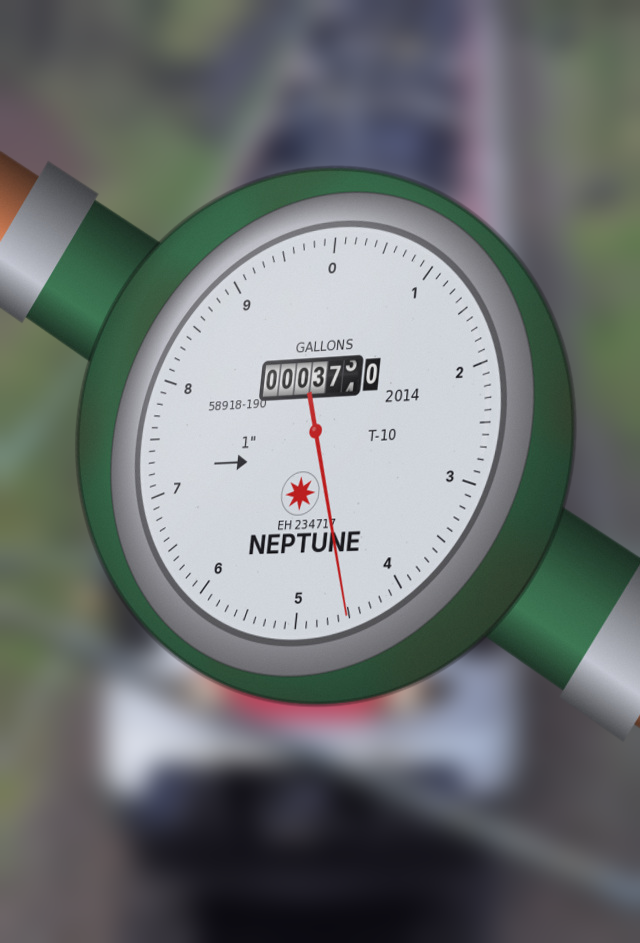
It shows 3734.5 gal
